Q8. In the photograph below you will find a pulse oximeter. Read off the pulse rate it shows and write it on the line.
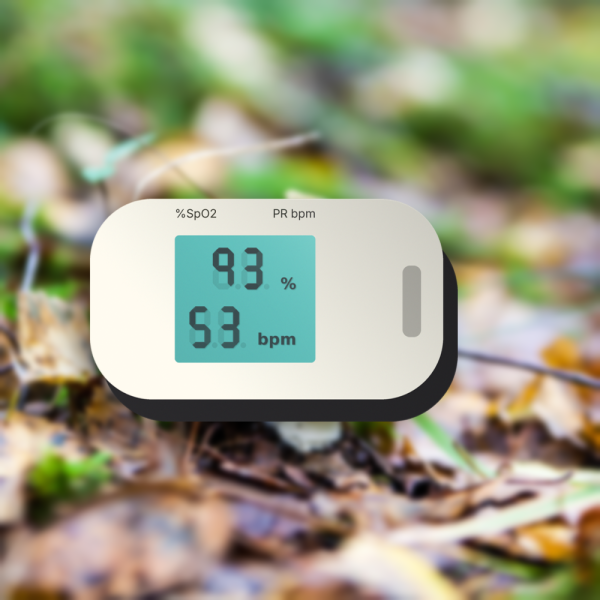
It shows 53 bpm
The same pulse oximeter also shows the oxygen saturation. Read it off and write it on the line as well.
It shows 93 %
